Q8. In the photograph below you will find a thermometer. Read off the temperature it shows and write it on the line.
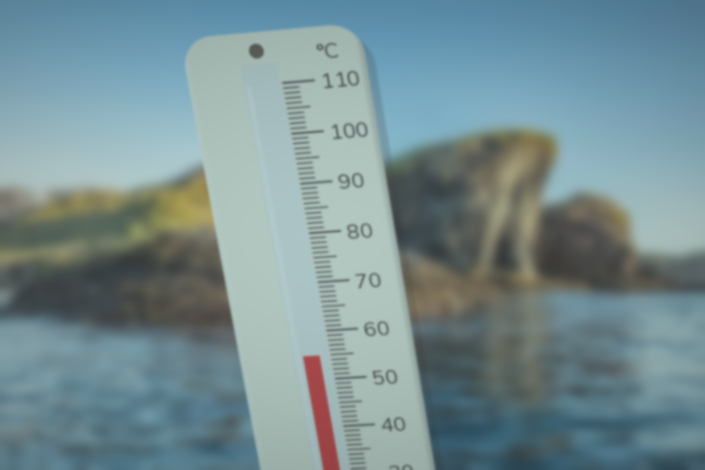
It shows 55 °C
